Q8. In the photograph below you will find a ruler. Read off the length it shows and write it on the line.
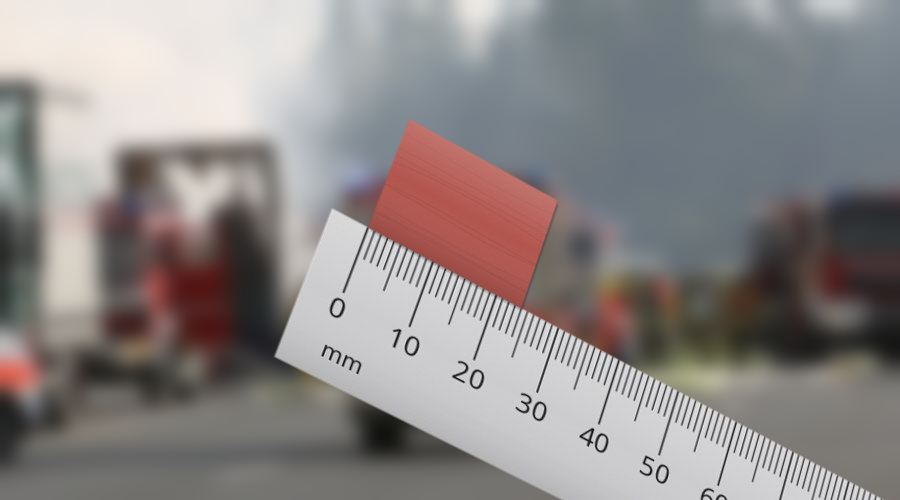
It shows 24 mm
